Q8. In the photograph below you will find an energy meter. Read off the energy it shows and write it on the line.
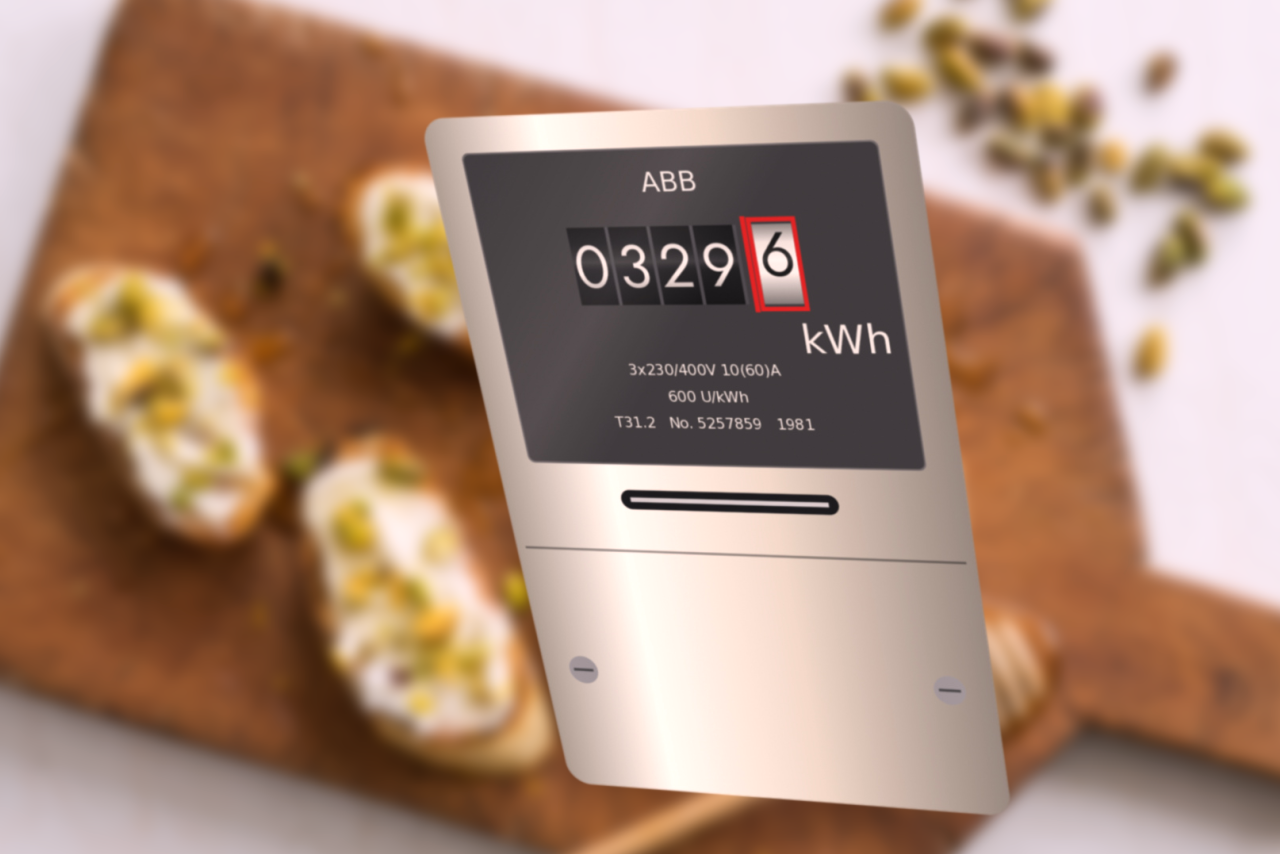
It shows 329.6 kWh
